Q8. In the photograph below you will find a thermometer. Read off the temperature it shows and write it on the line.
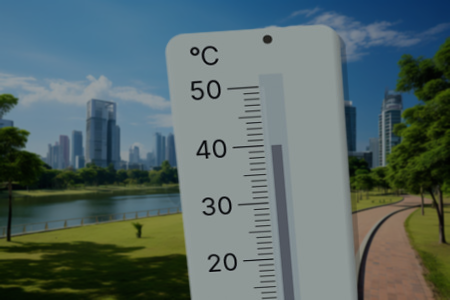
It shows 40 °C
